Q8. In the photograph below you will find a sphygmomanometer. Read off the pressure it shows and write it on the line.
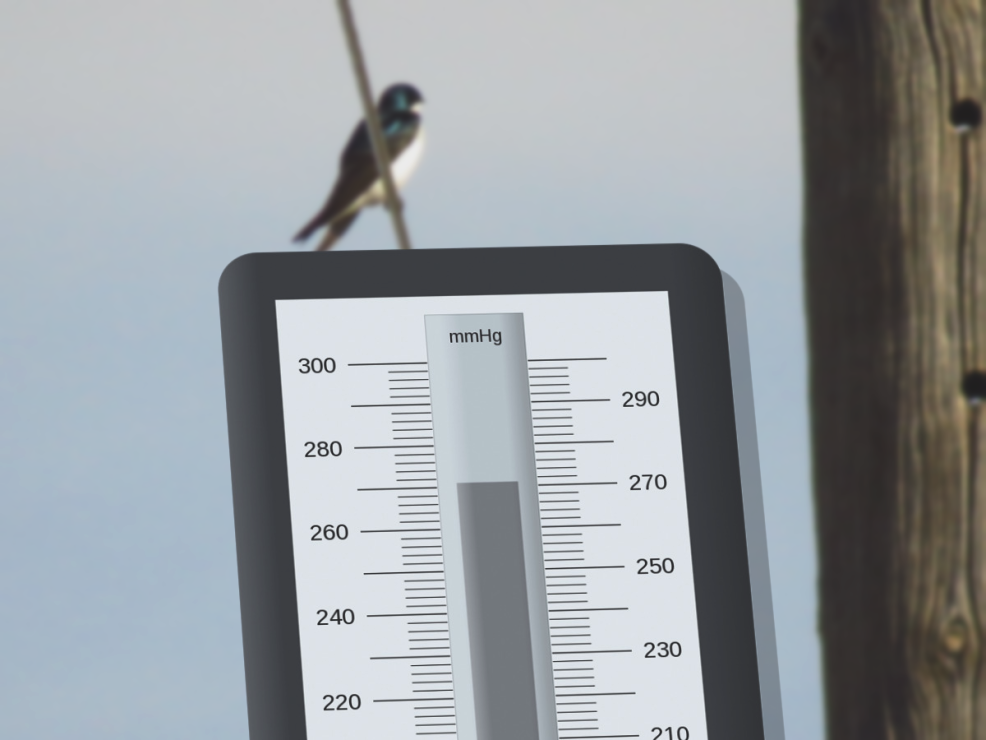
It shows 271 mmHg
